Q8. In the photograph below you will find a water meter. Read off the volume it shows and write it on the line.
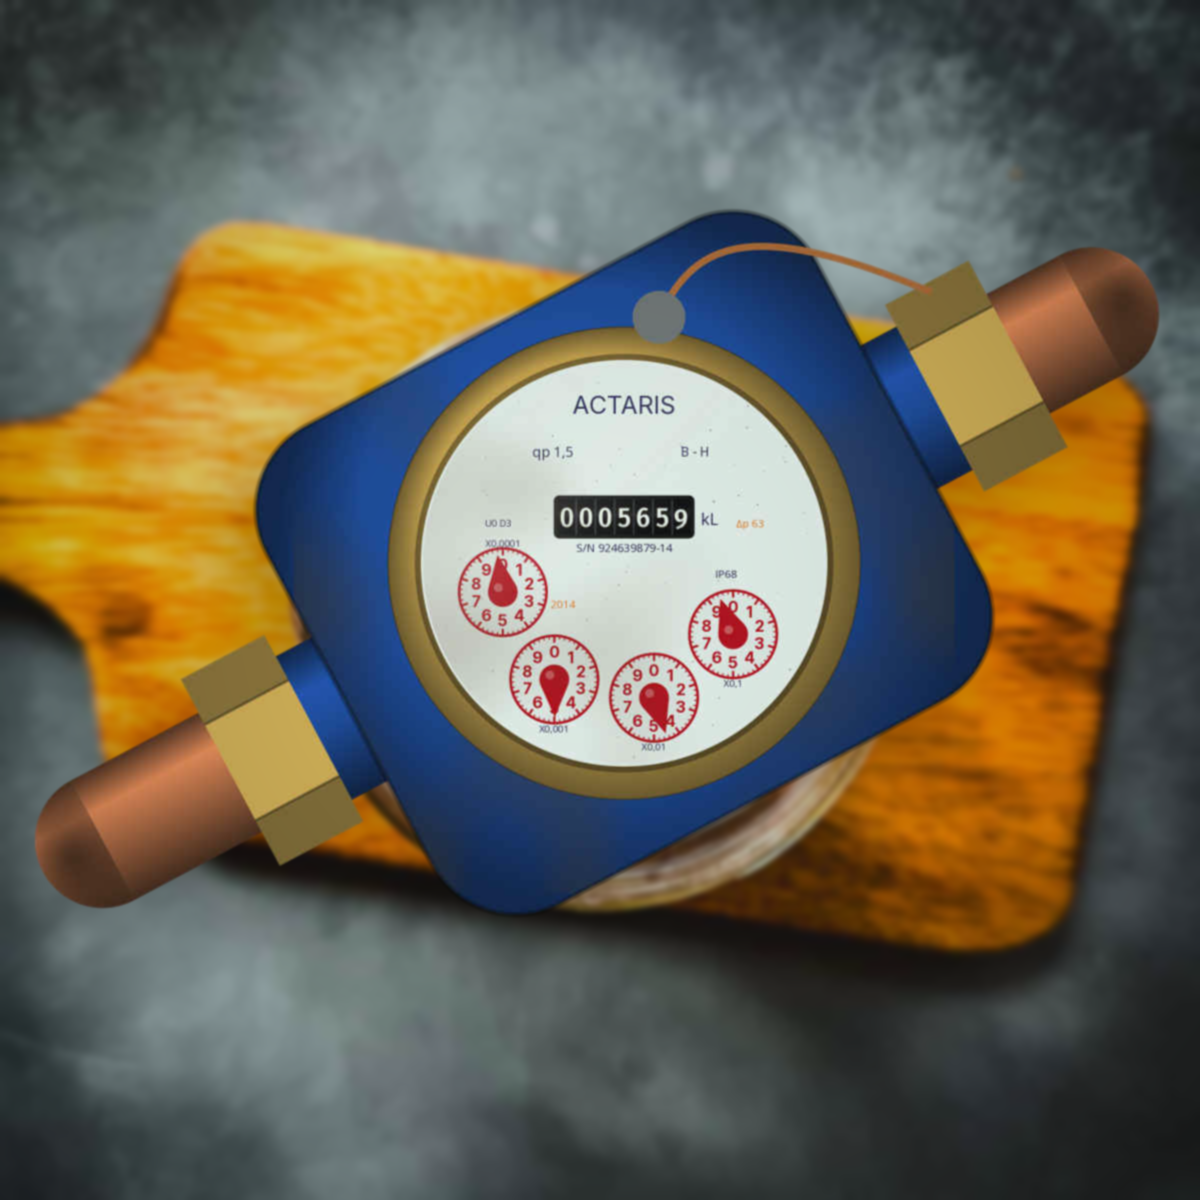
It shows 5658.9449 kL
